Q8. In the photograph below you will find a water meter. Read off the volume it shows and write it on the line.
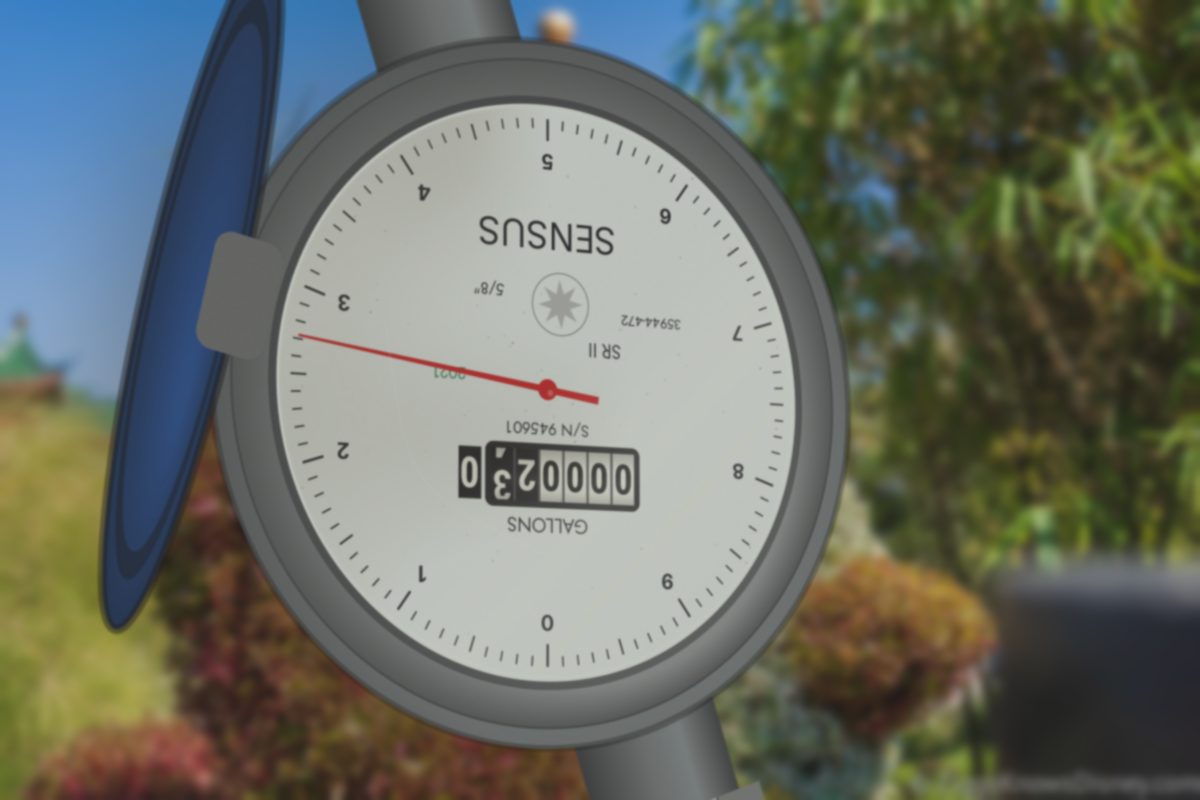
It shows 232.7 gal
